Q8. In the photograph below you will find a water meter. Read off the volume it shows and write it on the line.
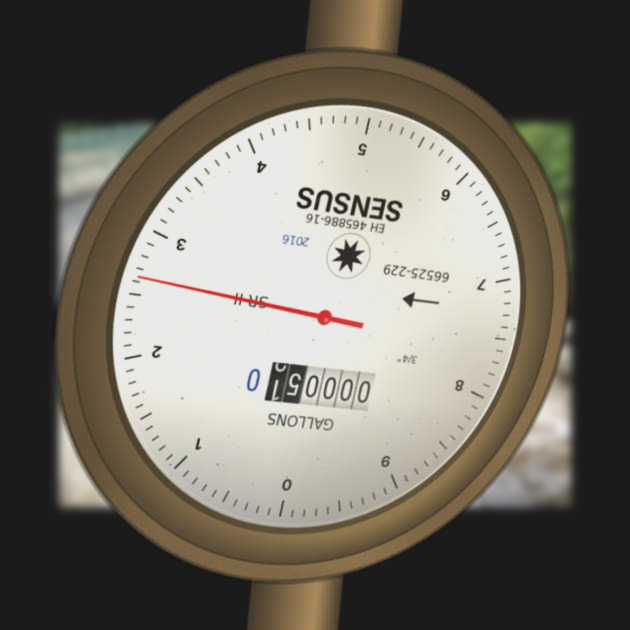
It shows 512.6 gal
